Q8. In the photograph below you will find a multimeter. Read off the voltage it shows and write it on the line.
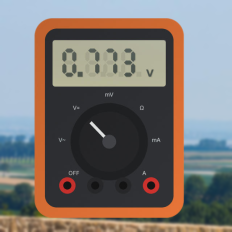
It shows 0.773 V
